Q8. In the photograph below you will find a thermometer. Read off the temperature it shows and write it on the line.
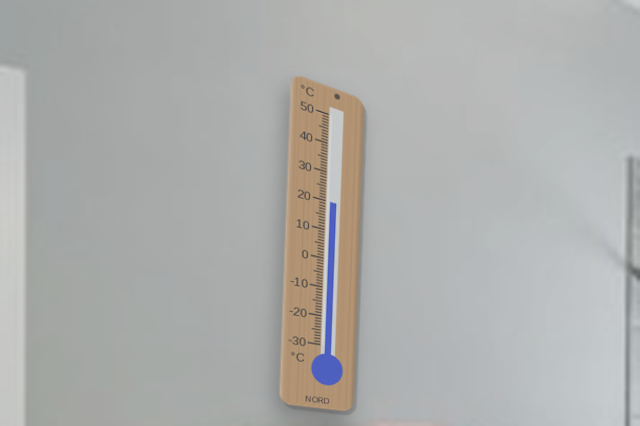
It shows 20 °C
